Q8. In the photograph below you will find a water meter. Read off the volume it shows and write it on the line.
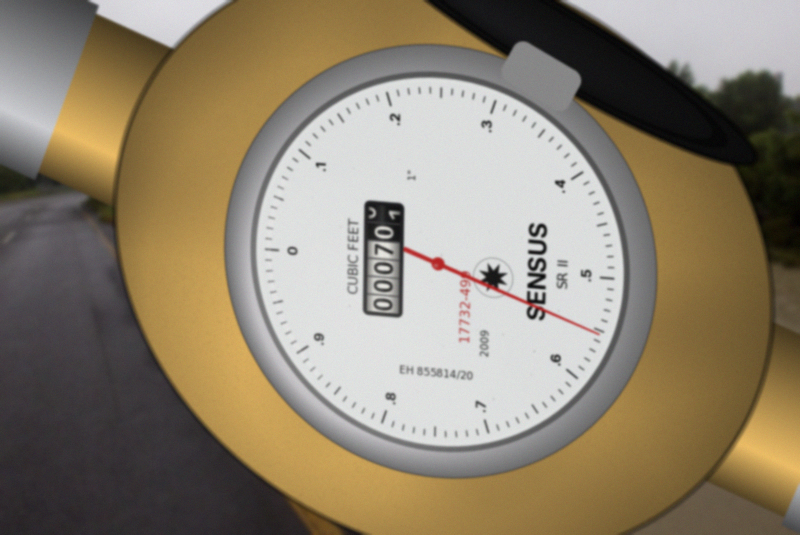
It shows 700.55 ft³
